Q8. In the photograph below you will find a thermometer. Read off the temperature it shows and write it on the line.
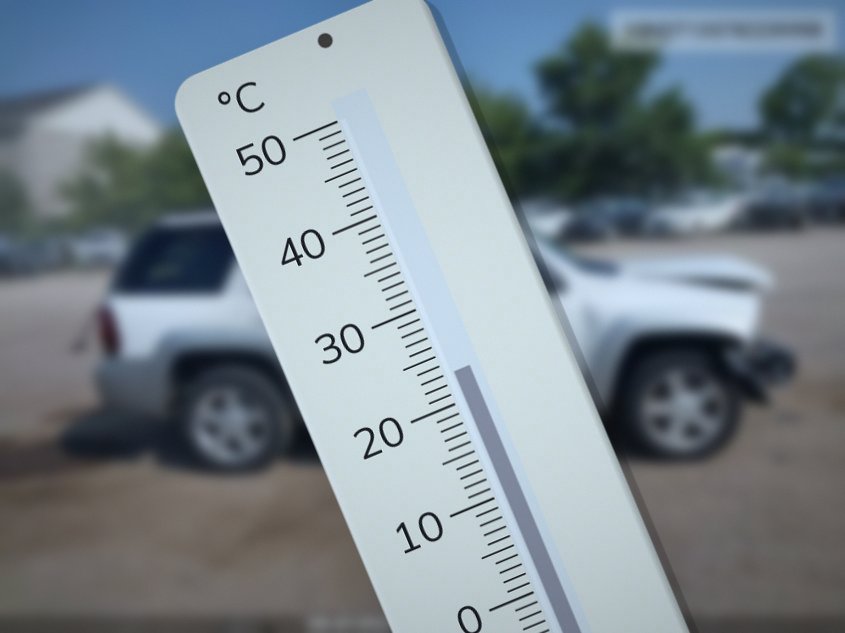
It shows 23 °C
